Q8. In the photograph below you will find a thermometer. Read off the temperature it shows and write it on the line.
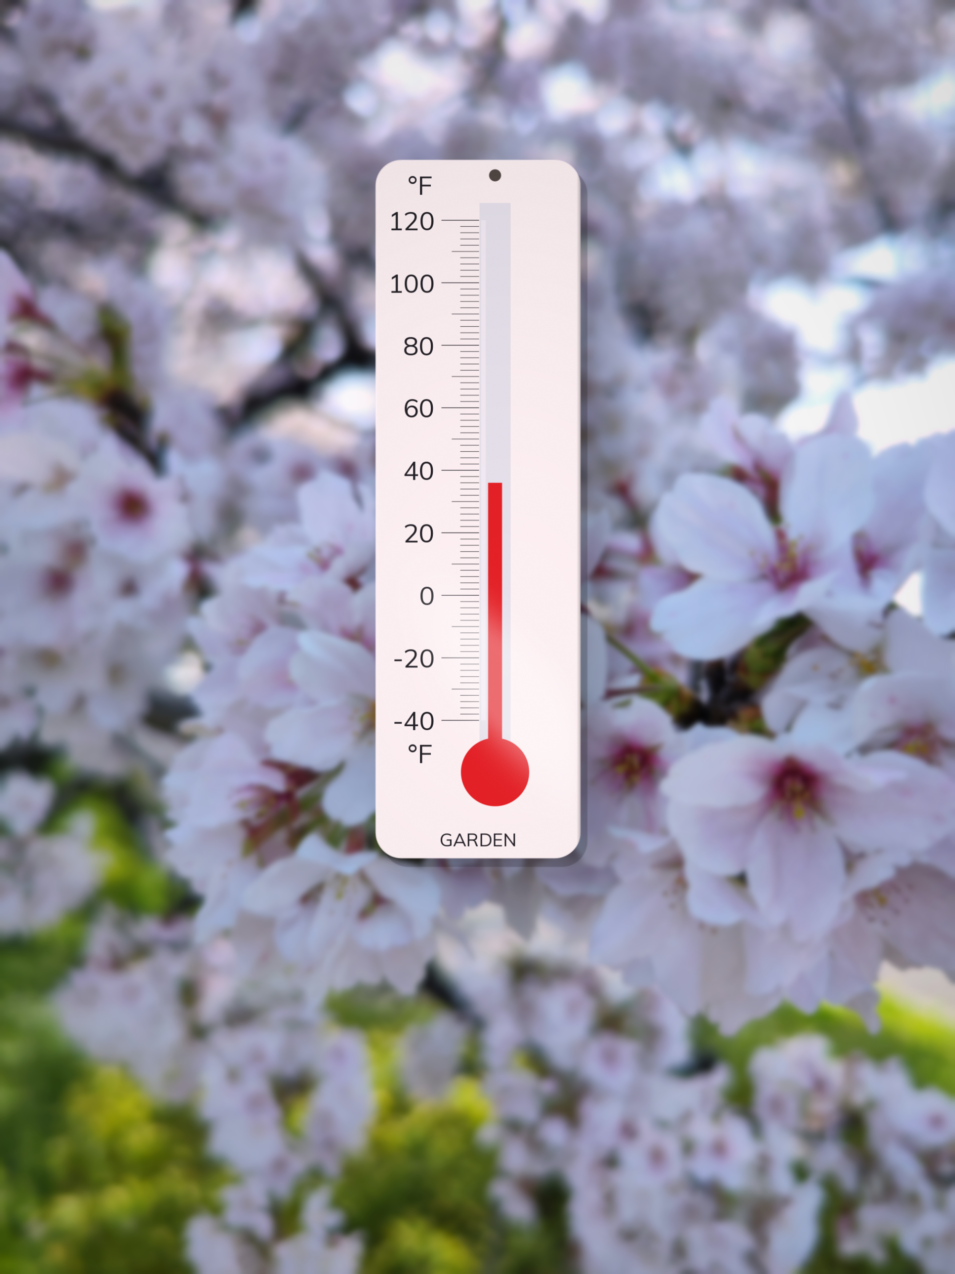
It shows 36 °F
